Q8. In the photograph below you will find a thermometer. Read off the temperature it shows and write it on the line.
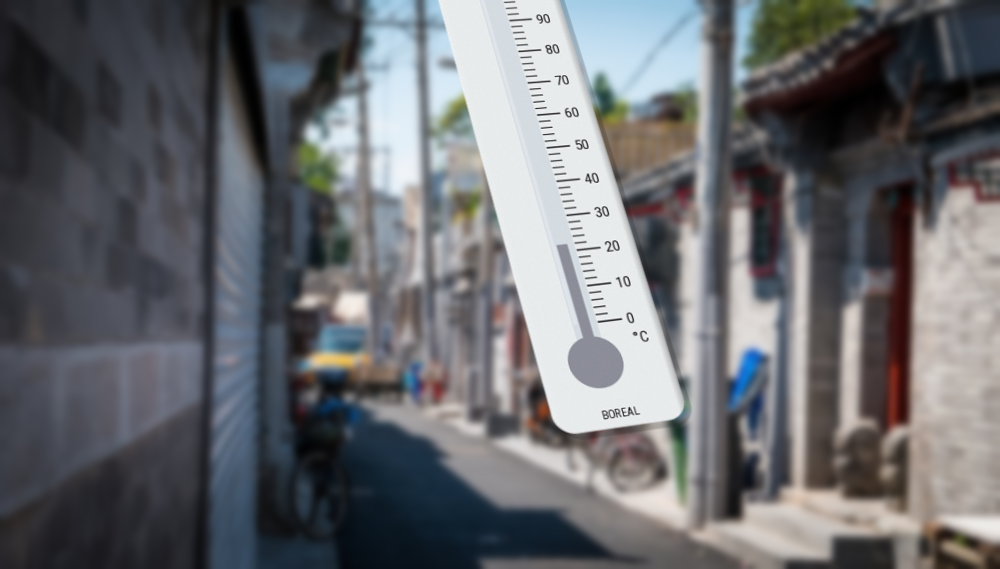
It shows 22 °C
